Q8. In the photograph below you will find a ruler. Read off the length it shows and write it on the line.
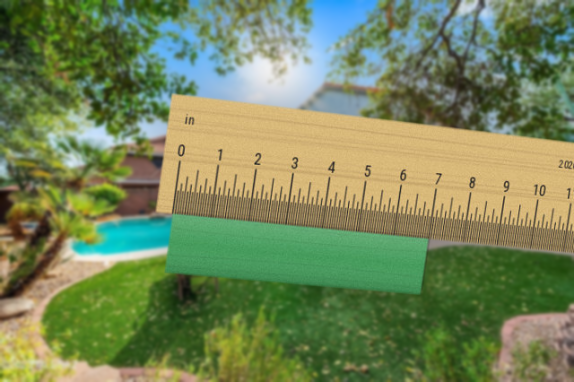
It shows 7 in
